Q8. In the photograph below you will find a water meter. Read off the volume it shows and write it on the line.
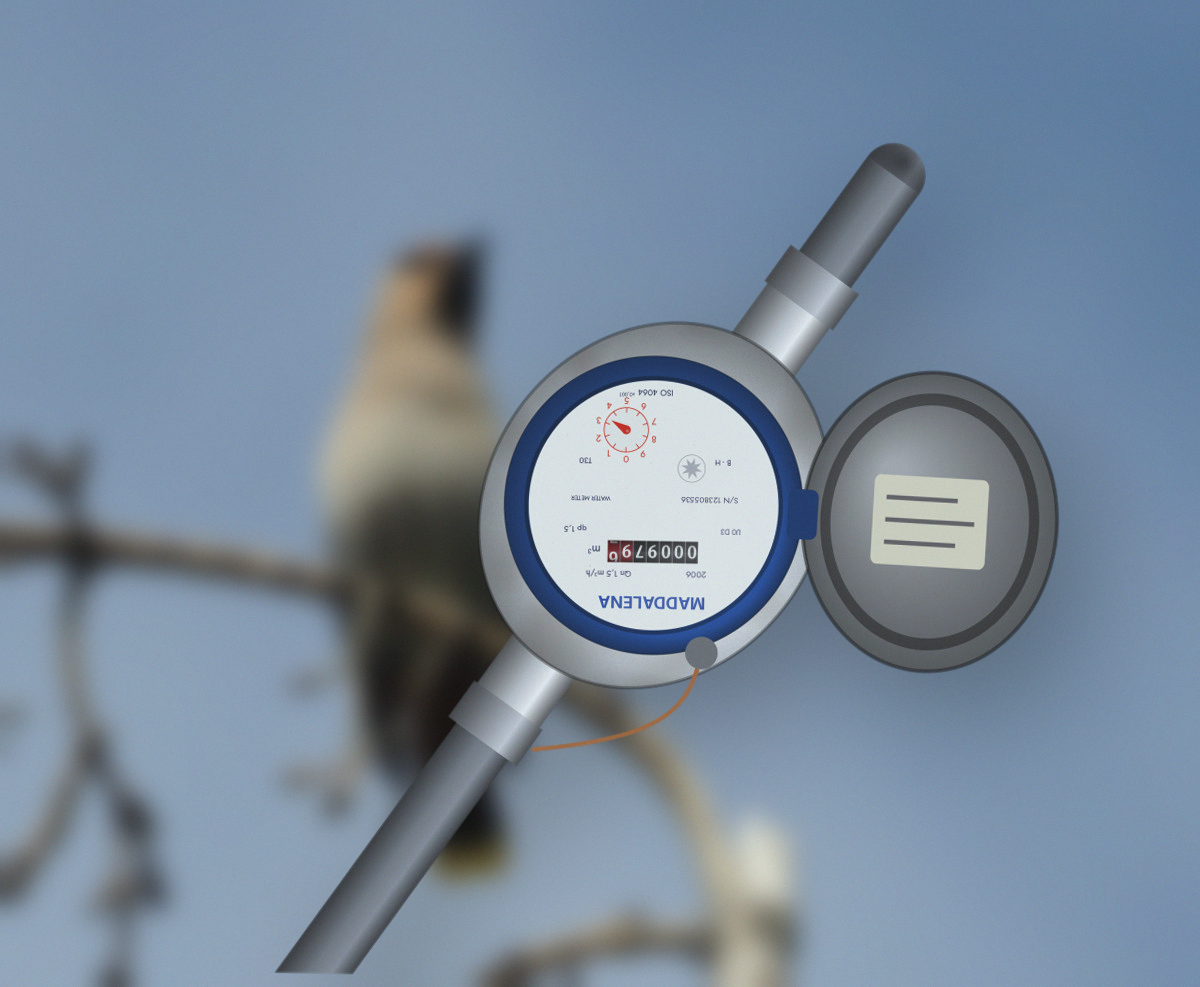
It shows 97.963 m³
